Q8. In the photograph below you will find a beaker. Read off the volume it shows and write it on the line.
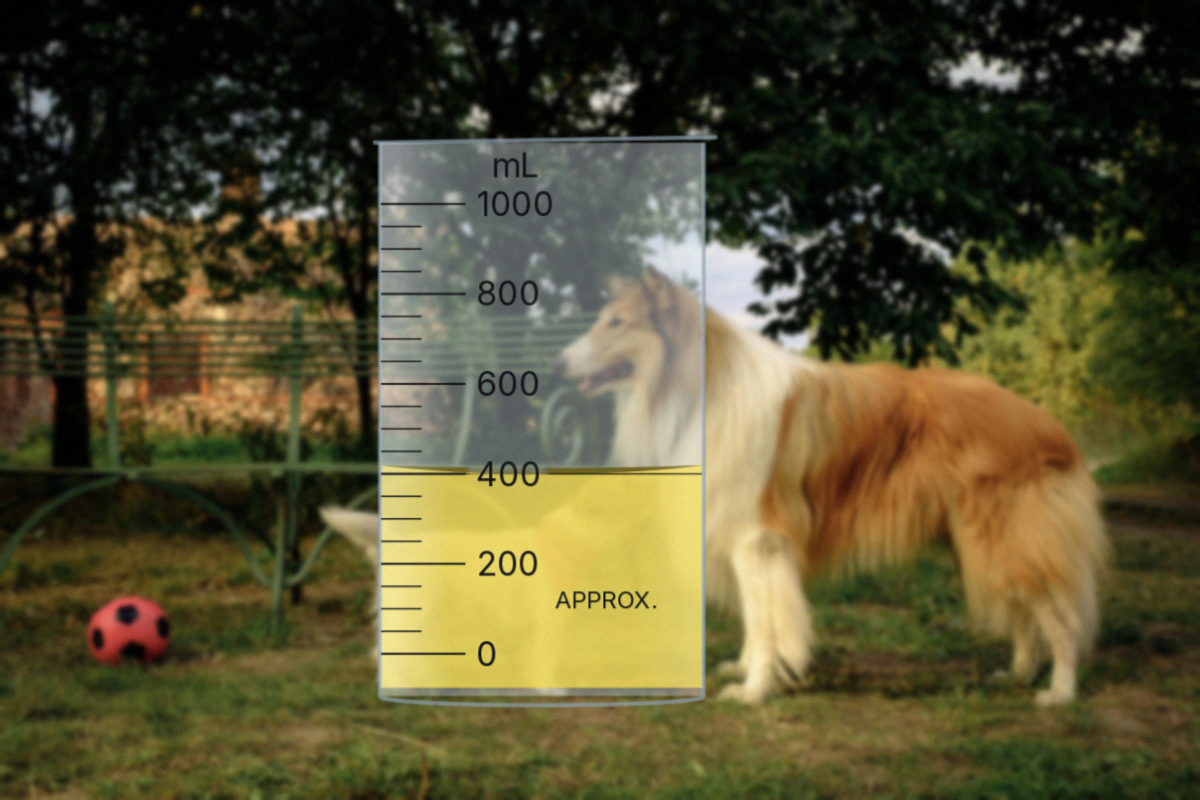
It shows 400 mL
